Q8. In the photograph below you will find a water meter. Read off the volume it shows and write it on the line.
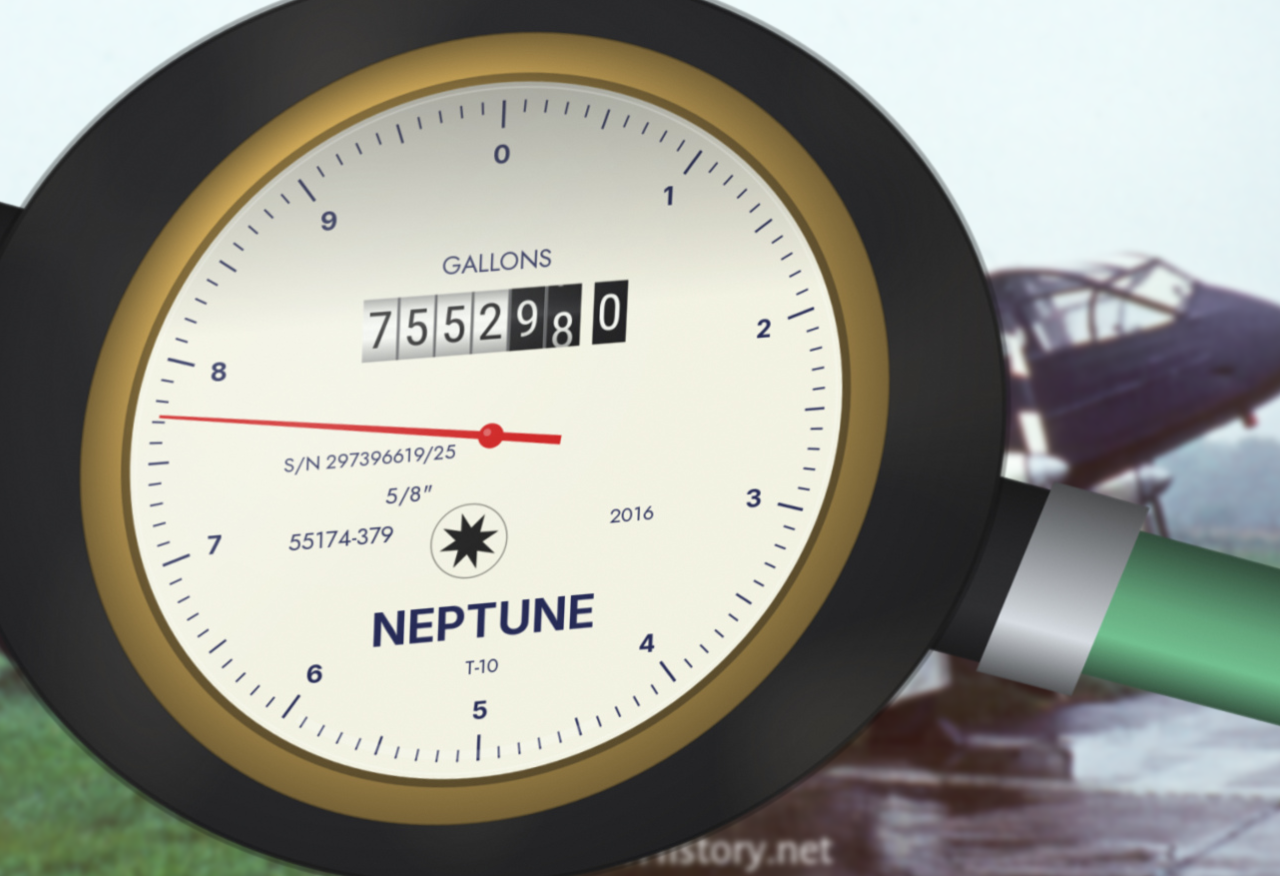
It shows 7552977.7 gal
